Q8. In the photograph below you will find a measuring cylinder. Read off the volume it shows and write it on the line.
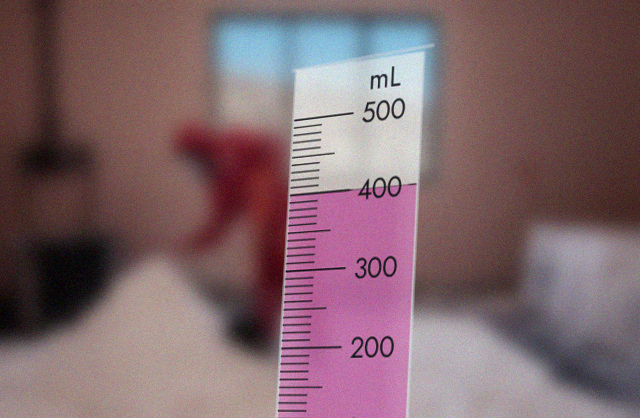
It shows 400 mL
